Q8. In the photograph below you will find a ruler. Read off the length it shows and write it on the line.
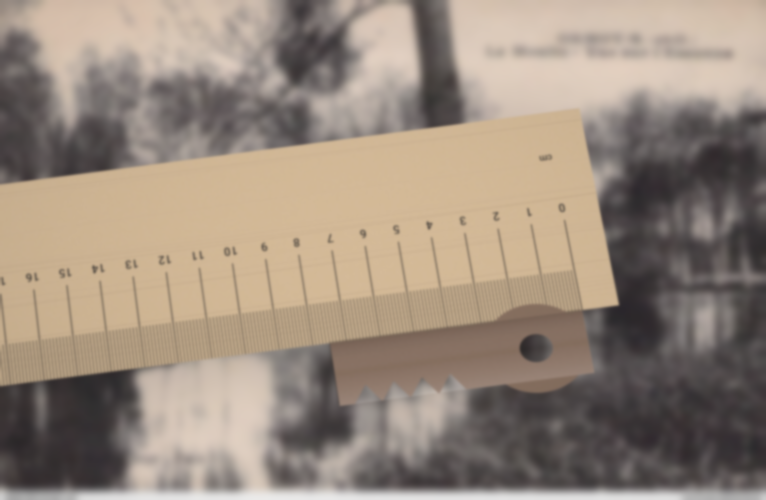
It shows 7.5 cm
